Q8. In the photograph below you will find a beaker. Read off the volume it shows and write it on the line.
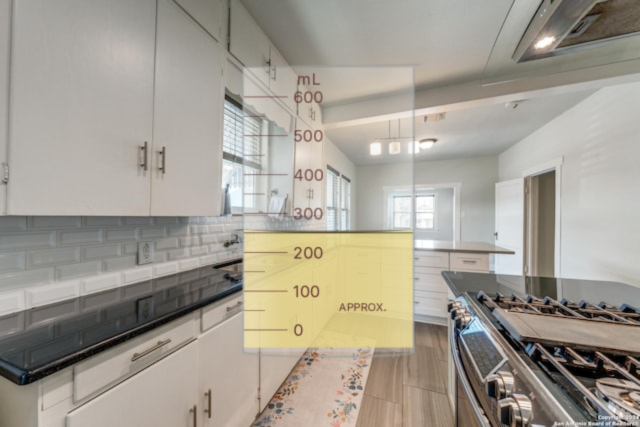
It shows 250 mL
